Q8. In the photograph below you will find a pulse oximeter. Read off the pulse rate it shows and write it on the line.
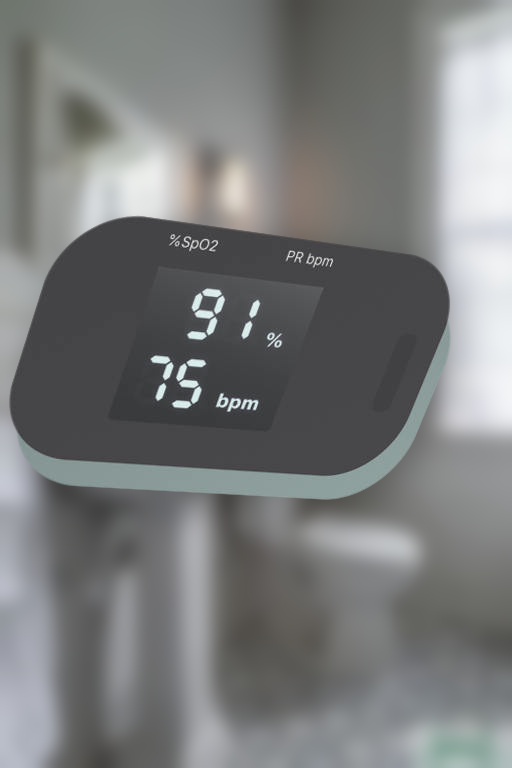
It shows 75 bpm
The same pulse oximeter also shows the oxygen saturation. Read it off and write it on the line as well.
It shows 91 %
